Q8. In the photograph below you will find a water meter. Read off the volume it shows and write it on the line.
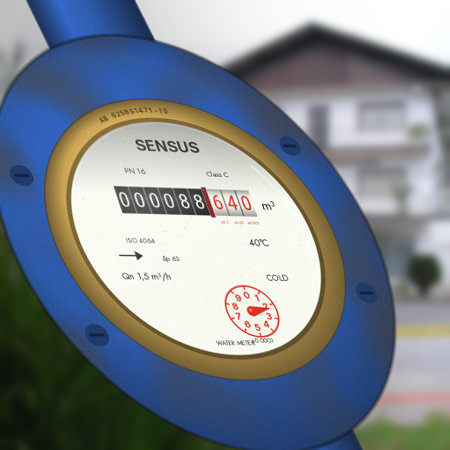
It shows 88.6402 m³
